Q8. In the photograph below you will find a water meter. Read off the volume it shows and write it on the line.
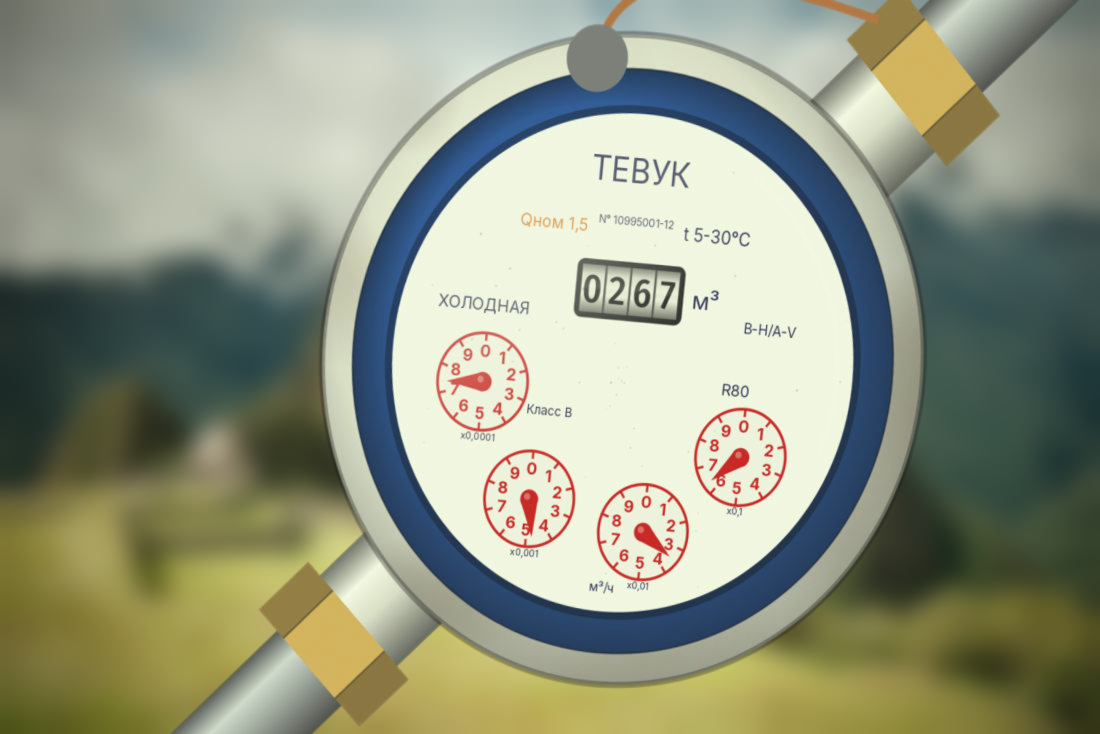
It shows 267.6347 m³
